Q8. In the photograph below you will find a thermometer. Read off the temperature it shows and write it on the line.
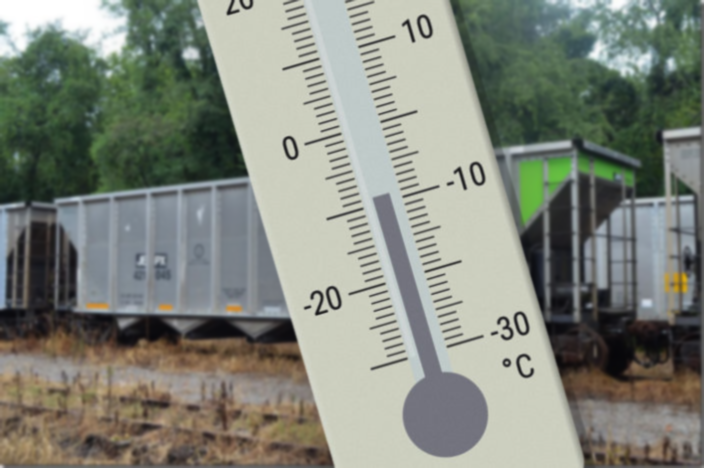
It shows -9 °C
